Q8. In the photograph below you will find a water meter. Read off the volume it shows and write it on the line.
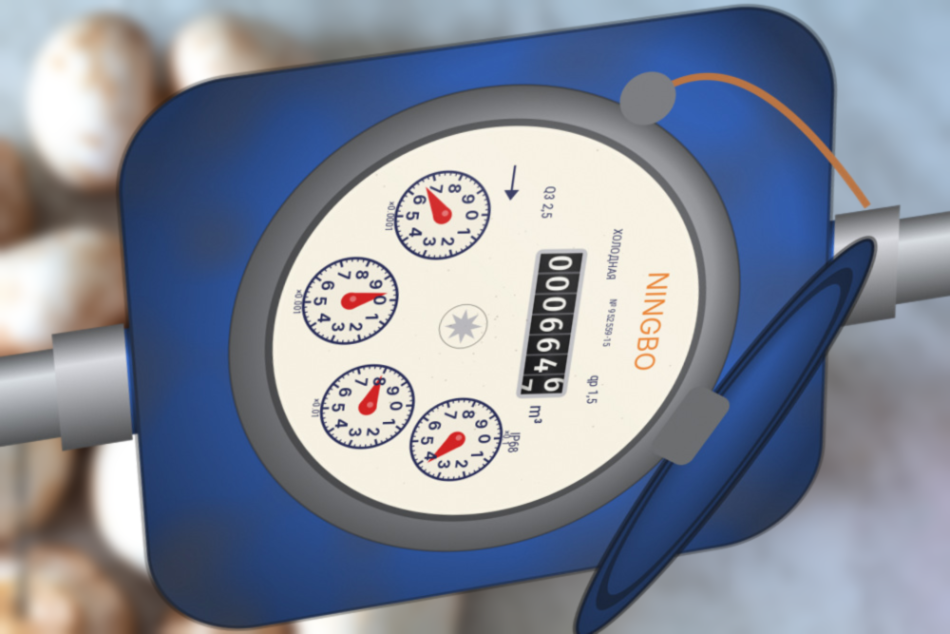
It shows 6646.3796 m³
